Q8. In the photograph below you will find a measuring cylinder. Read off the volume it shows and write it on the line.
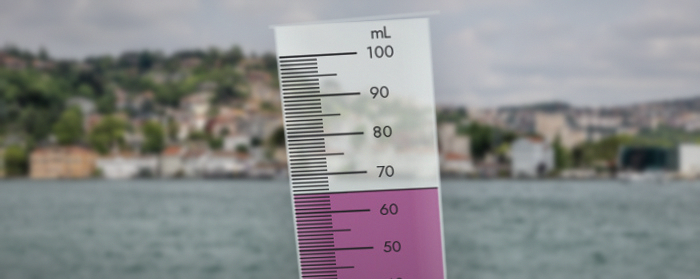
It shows 65 mL
